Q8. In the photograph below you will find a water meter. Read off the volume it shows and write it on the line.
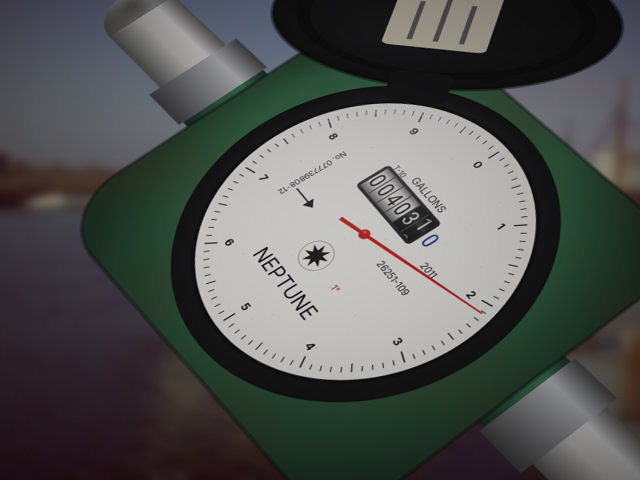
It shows 40312.1 gal
